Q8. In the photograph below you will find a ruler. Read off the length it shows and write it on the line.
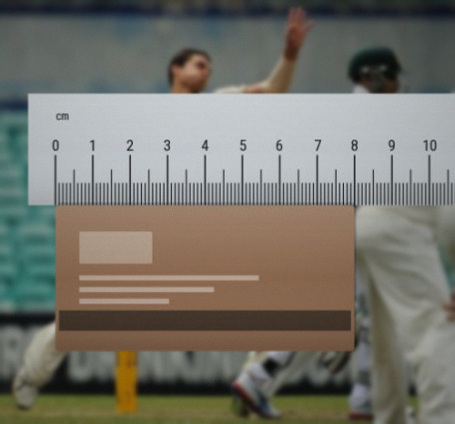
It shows 8 cm
